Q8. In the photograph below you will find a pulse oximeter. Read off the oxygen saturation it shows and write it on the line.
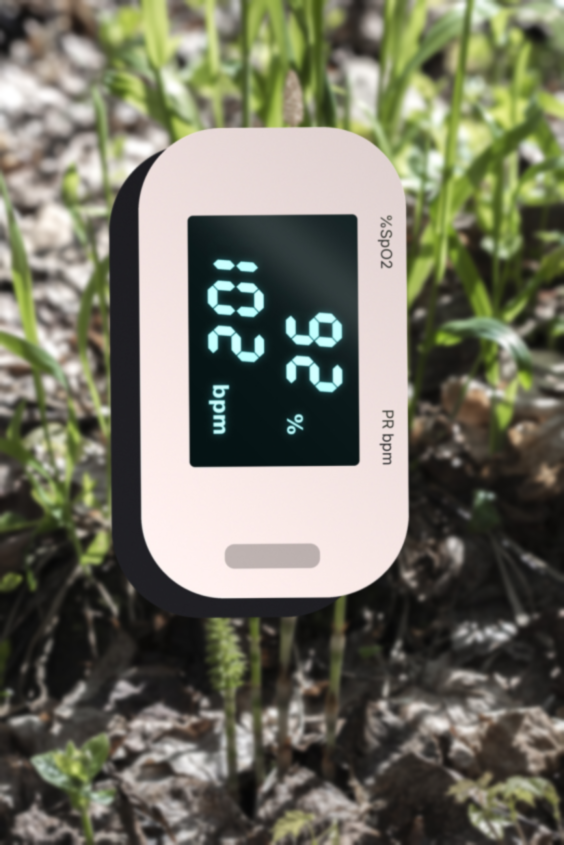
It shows 92 %
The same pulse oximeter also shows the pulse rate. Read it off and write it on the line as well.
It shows 102 bpm
